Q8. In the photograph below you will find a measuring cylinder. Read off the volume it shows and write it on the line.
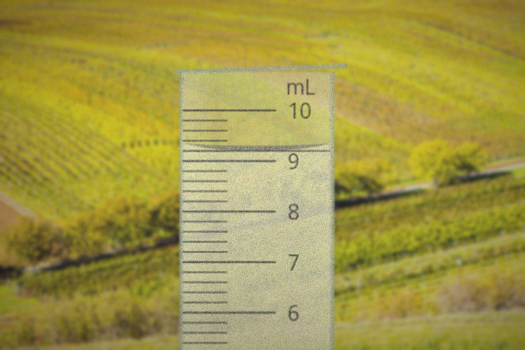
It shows 9.2 mL
